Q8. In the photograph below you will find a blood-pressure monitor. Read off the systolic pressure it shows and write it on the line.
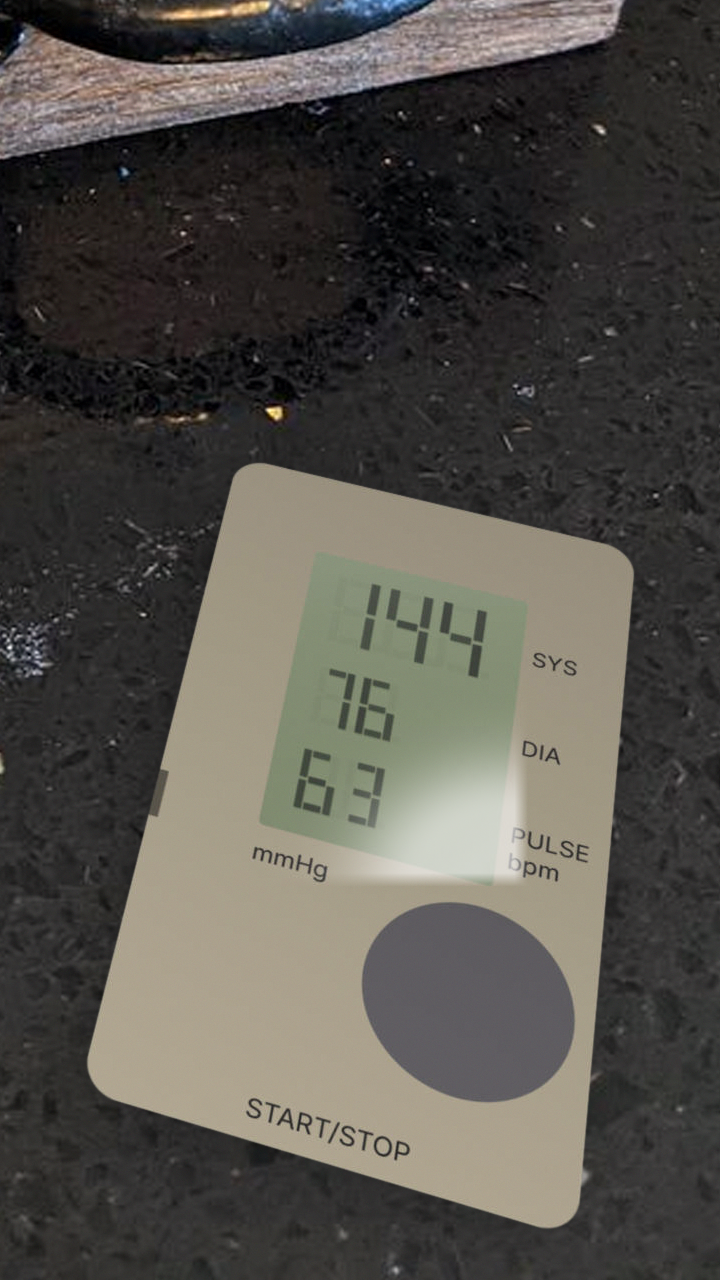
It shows 144 mmHg
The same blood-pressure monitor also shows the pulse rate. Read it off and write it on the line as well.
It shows 63 bpm
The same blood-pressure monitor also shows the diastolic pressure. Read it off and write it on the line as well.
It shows 76 mmHg
